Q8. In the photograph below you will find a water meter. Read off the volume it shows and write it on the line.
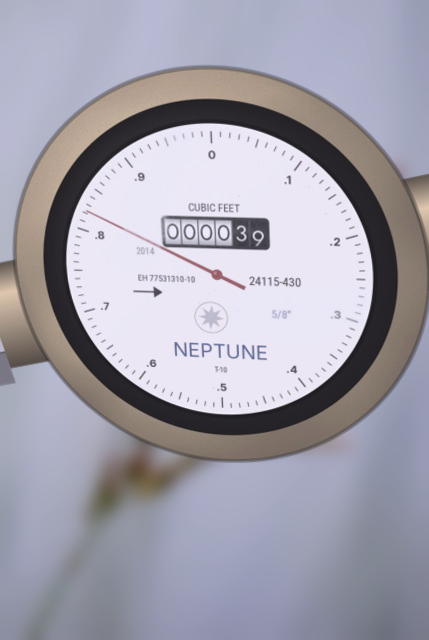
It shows 38.82 ft³
